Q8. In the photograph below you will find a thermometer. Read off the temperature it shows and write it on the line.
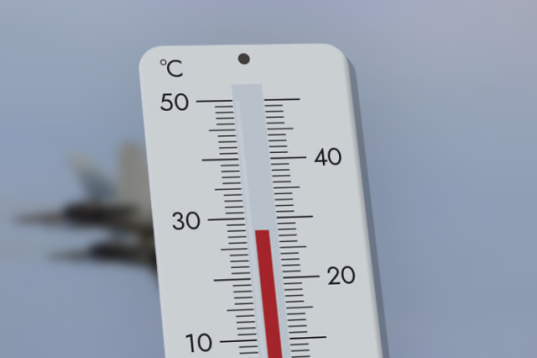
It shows 28 °C
